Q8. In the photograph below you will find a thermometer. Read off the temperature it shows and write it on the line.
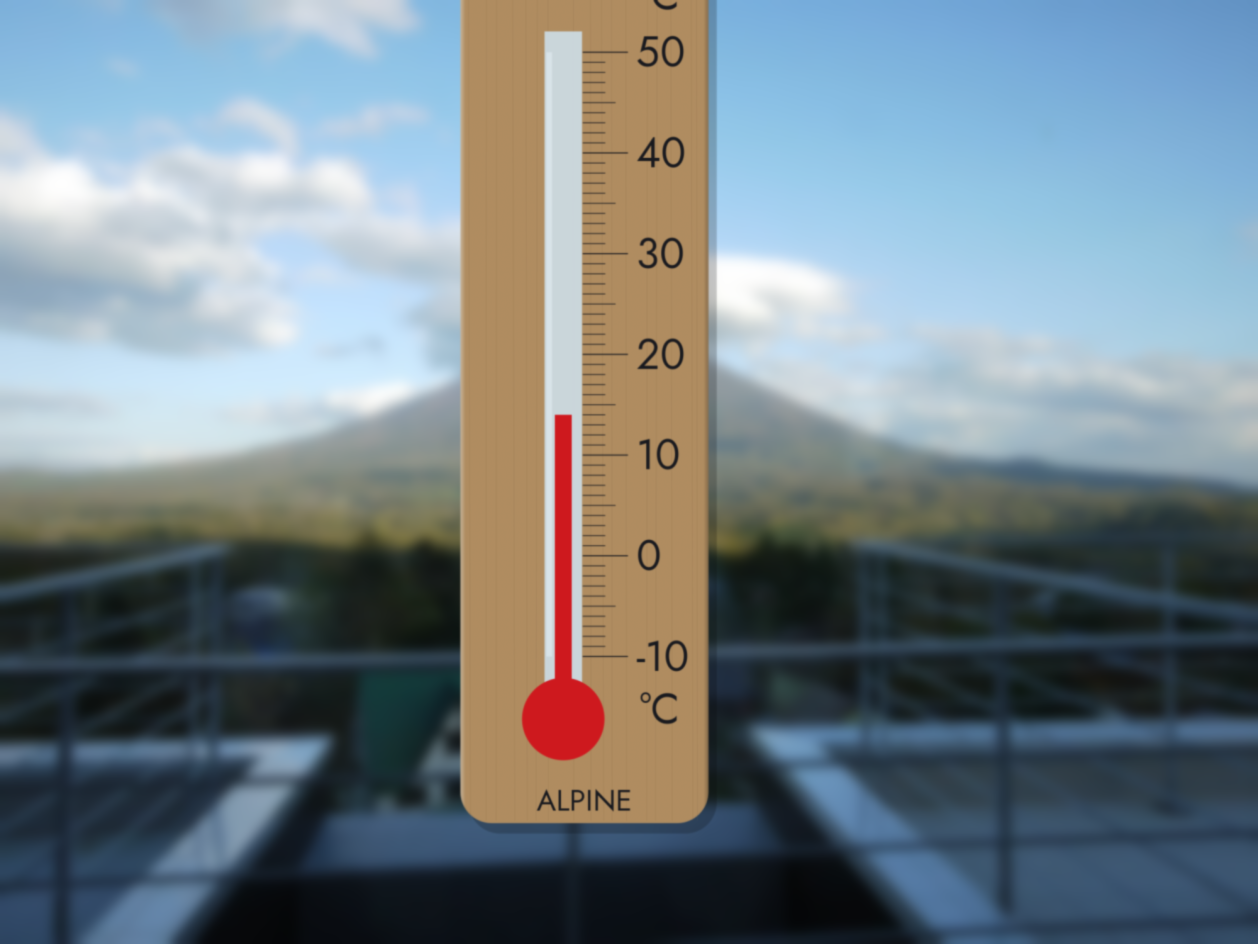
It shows 14 °C
